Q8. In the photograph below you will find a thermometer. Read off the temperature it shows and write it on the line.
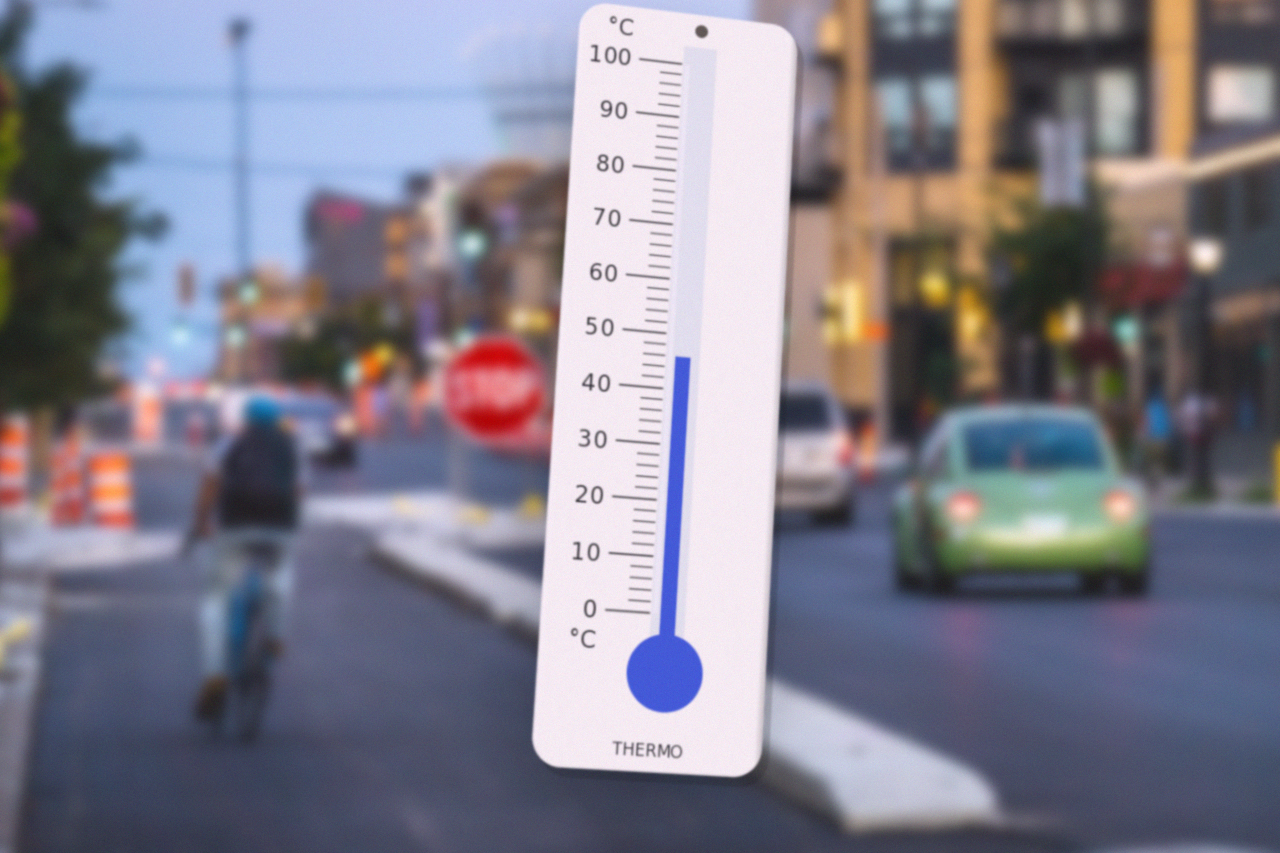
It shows 46 °C
